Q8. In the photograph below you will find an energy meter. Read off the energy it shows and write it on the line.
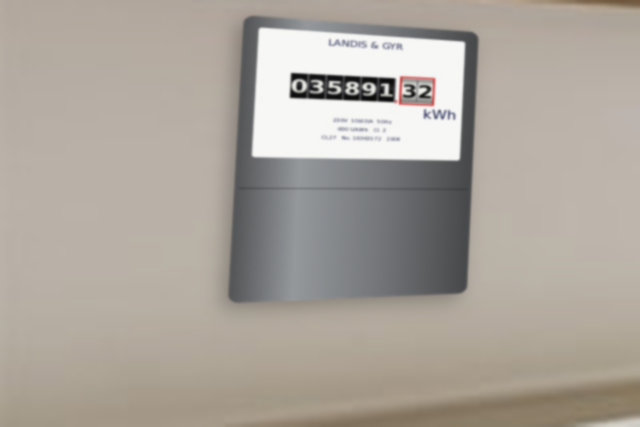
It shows 35891.32 kWh
